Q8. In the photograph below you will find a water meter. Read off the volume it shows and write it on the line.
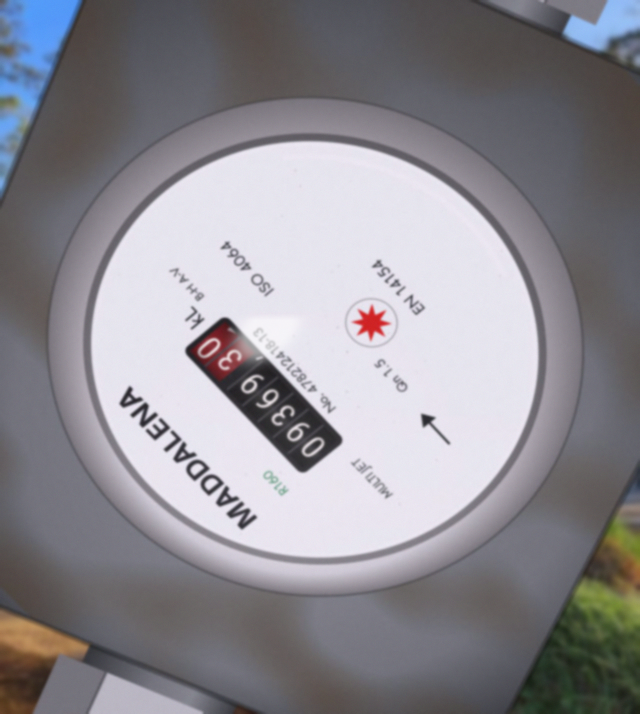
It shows 9369.30 kL
